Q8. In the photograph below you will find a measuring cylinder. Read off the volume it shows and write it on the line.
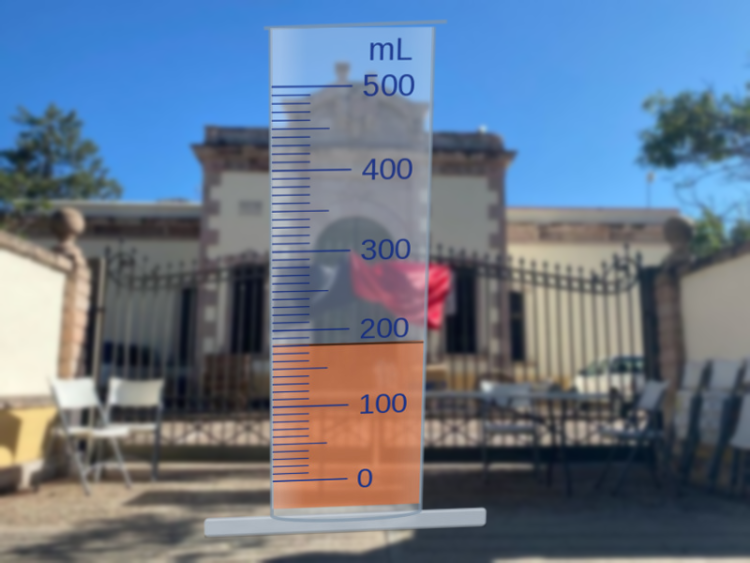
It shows 180 mL
